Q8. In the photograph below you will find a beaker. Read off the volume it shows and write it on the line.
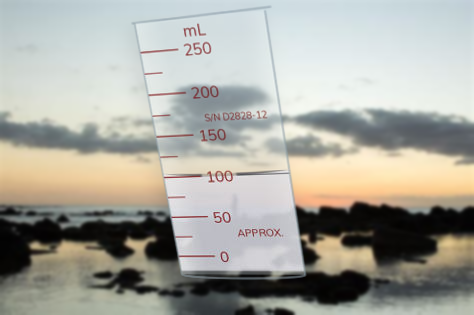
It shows 100 mL
